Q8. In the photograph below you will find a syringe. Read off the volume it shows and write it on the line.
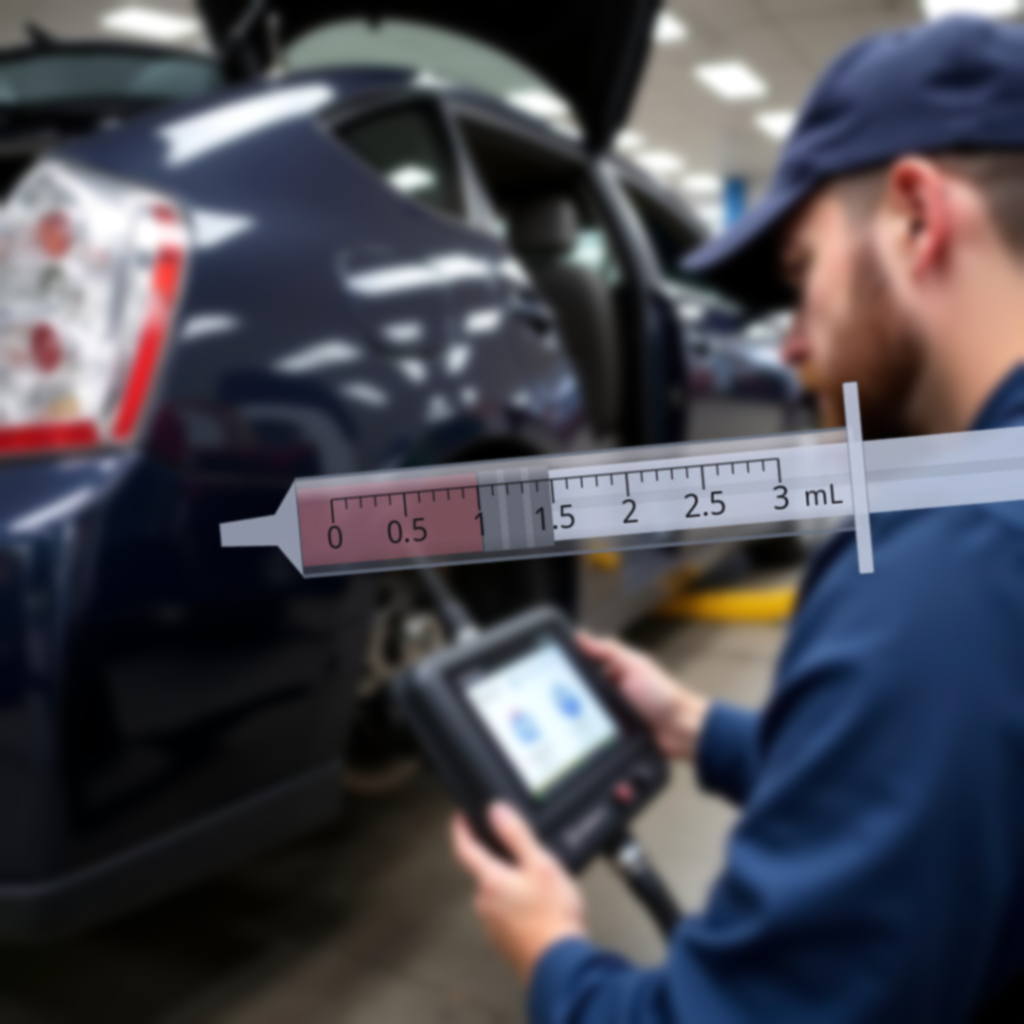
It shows 1 mL
